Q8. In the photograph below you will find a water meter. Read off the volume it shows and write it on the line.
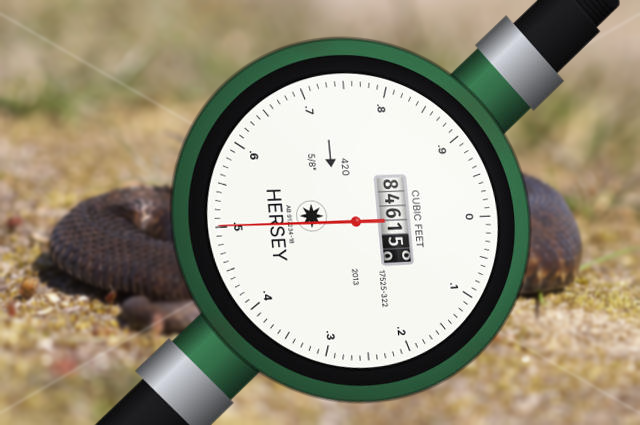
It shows 846158.50 ft³
